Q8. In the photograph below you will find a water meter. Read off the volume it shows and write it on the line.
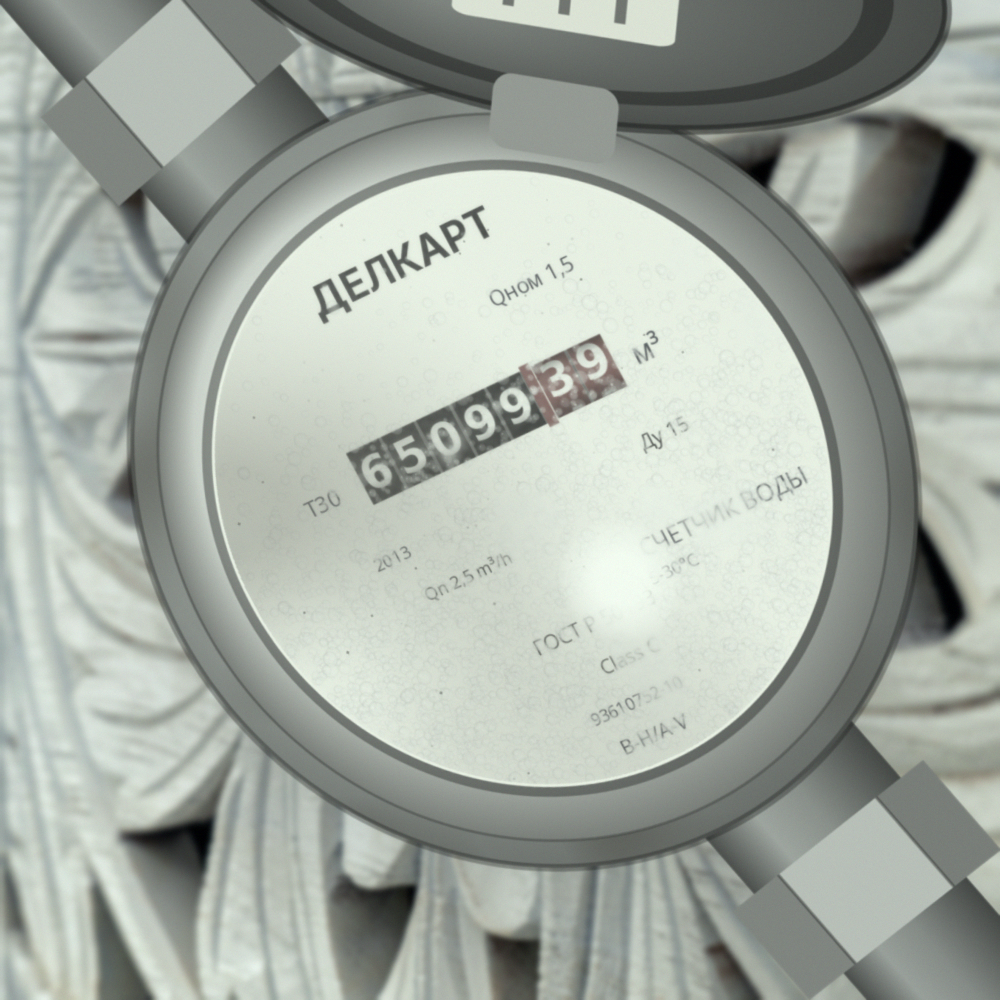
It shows 65099.39 m³
